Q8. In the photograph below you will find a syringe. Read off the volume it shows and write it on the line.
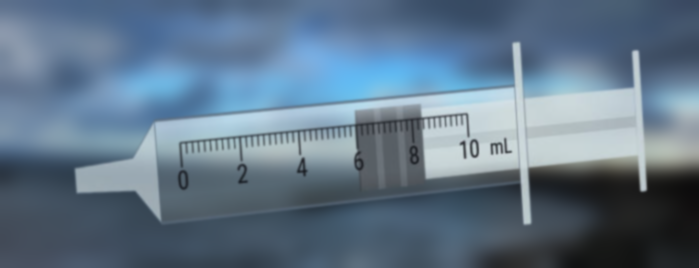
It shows 6 mL
